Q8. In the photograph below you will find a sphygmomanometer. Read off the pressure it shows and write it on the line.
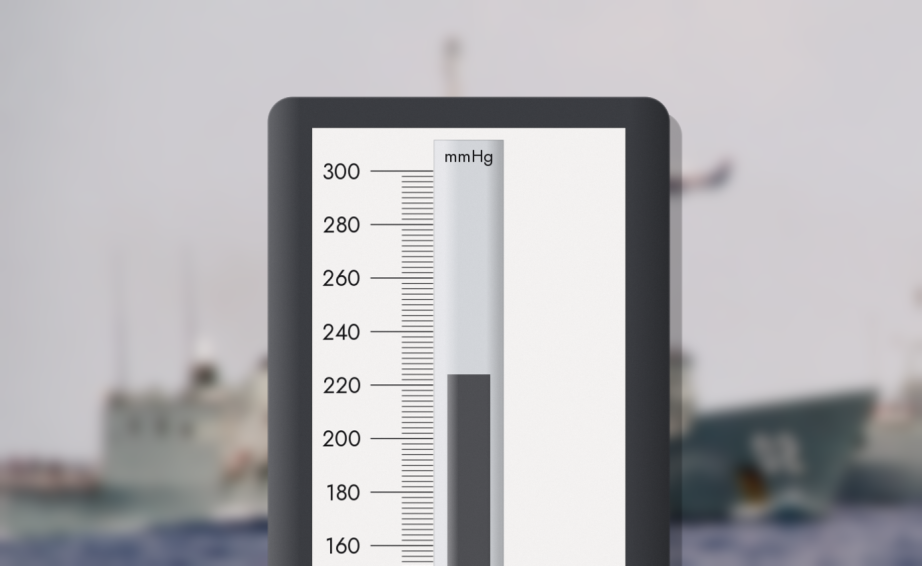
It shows 224 mmHg
